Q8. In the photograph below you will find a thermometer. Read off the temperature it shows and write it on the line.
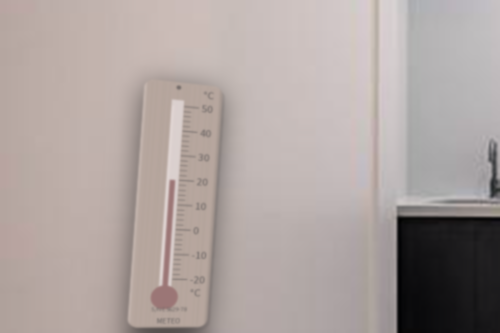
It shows 20 °C
